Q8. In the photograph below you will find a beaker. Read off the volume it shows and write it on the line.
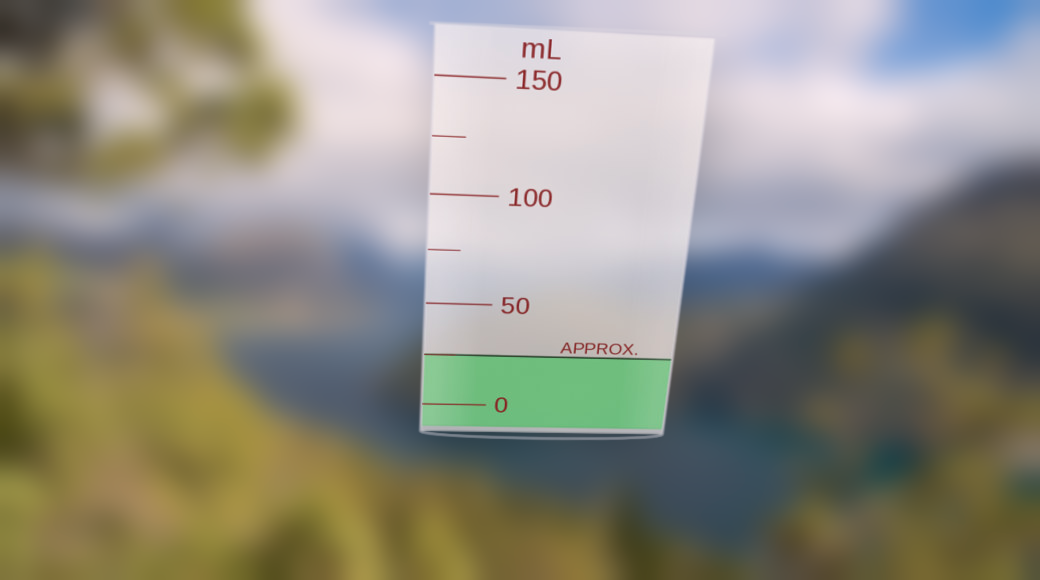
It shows 25 mL
